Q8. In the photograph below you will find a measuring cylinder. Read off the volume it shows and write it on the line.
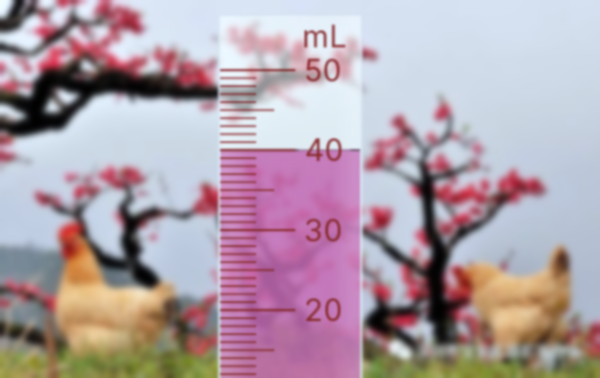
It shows 40 mL
